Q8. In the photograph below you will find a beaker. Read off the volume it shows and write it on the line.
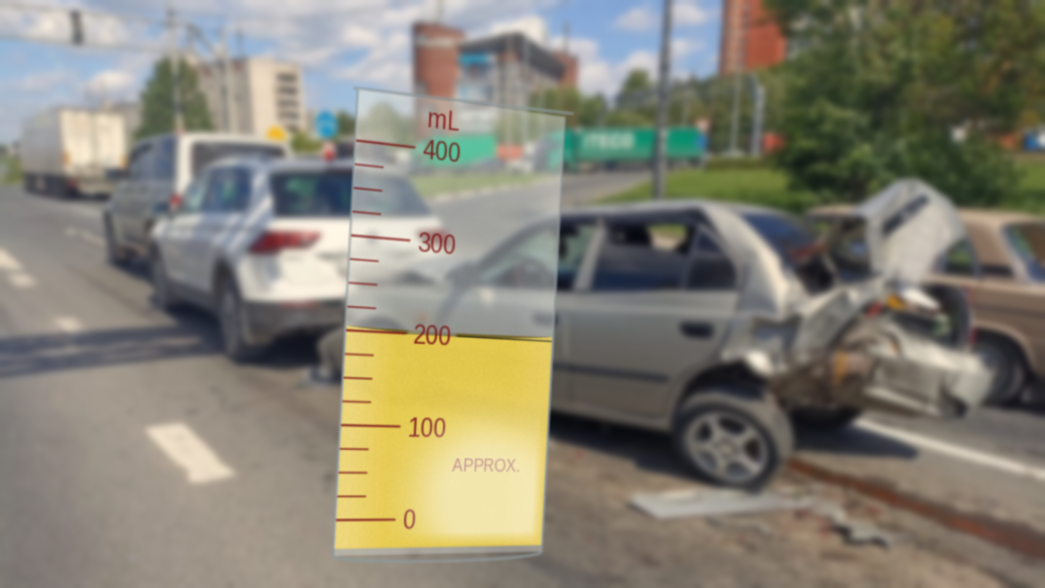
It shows 200 mL
